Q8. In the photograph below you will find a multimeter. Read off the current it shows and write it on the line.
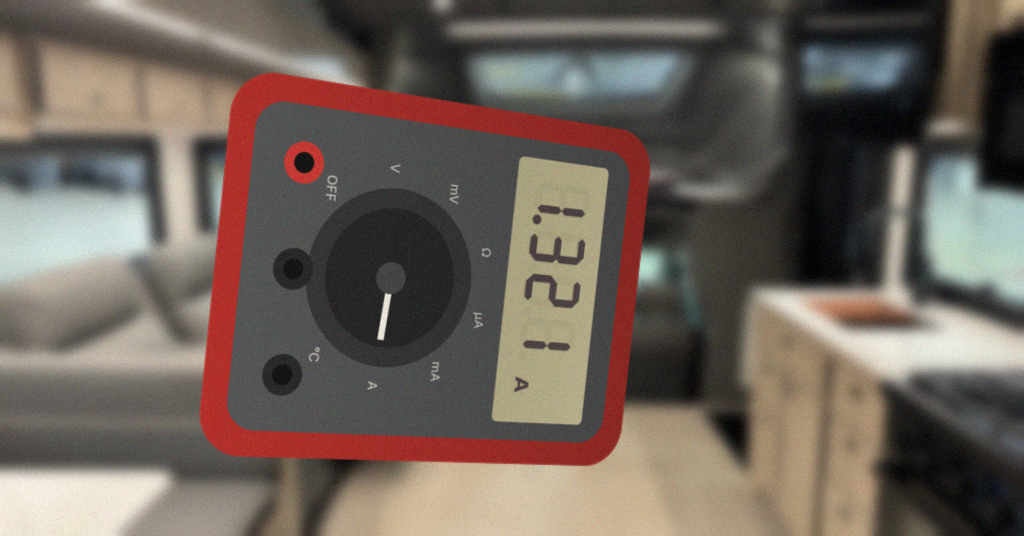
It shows 1.321 A
